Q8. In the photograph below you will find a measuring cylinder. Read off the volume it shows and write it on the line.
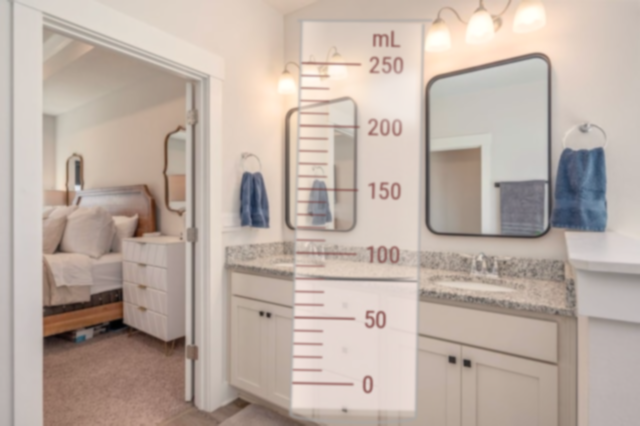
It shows 80 mL
